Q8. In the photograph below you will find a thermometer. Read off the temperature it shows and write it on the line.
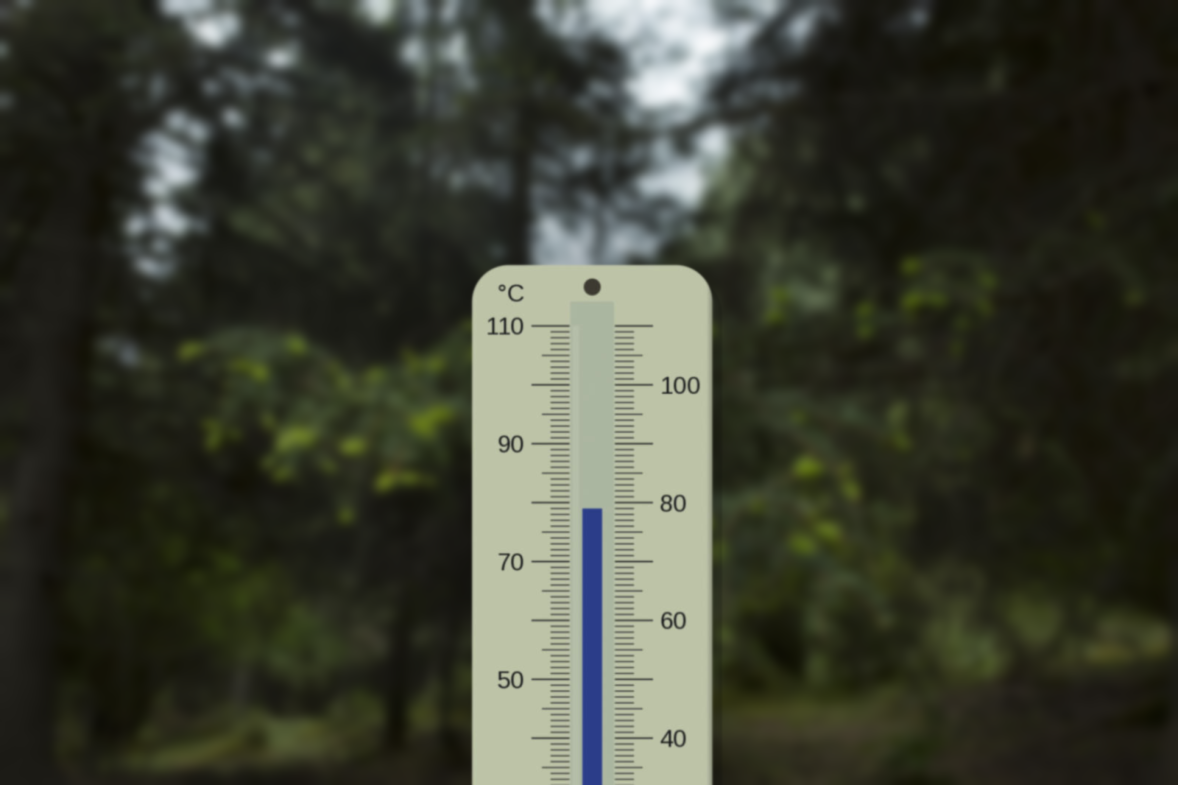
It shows 79 °C
